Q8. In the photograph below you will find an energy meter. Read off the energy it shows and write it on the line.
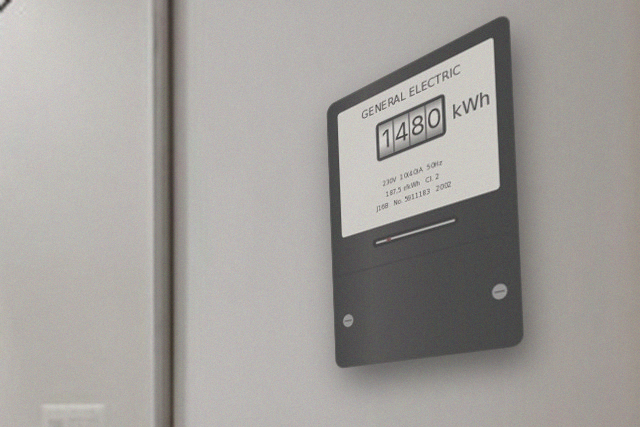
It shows 1480 kWh
